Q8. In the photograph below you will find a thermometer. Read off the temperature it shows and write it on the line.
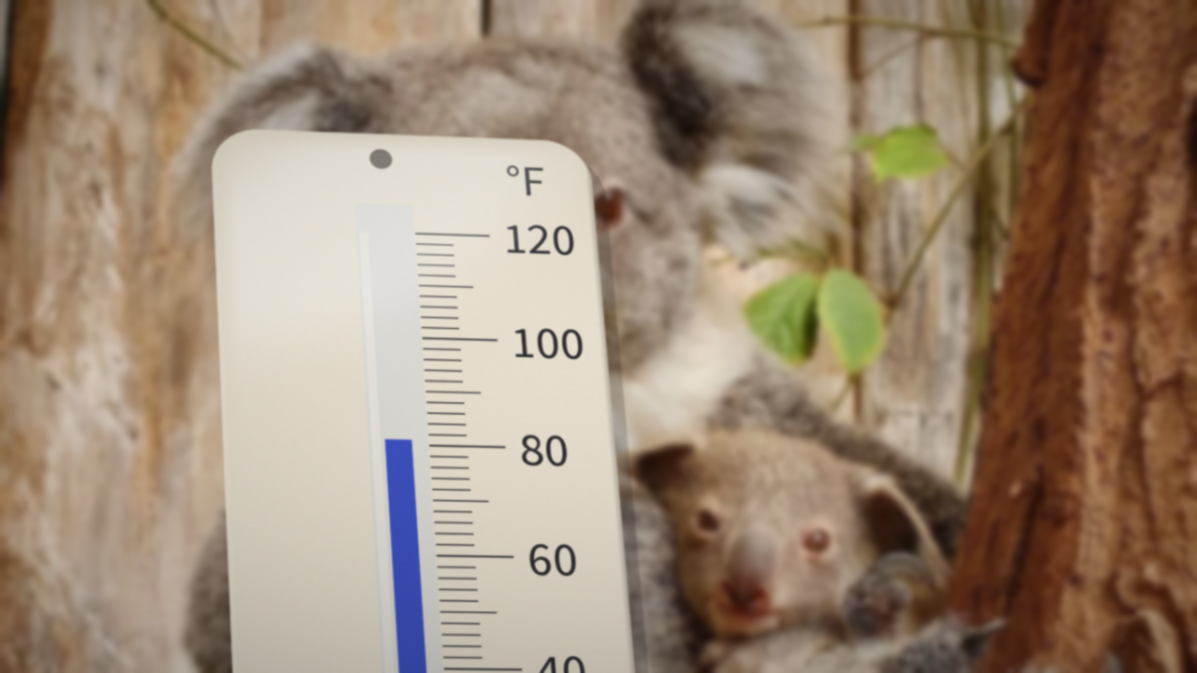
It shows 81 °F
